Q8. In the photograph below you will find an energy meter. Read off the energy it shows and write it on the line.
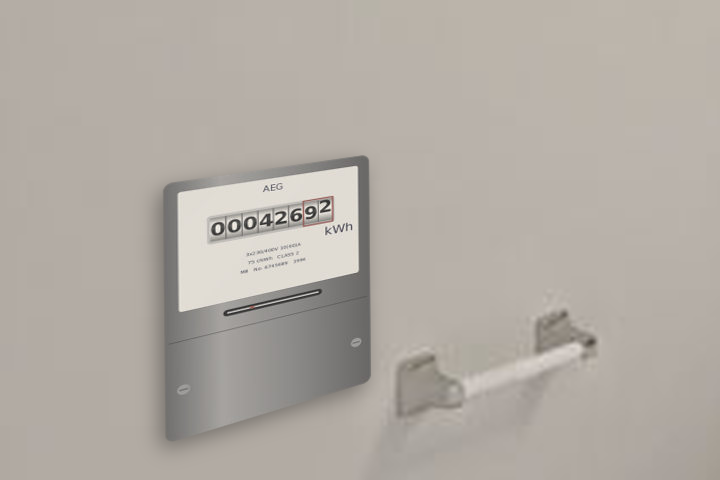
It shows 426.92 kWh
